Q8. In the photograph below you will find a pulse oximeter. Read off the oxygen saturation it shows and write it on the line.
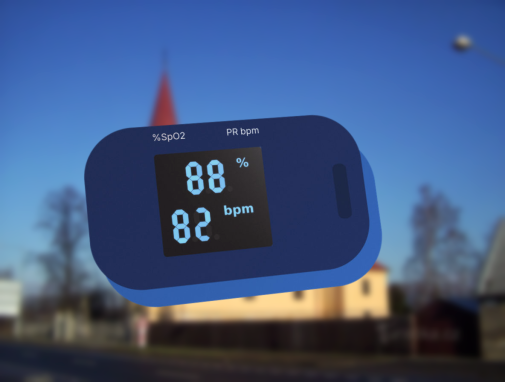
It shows 88 %
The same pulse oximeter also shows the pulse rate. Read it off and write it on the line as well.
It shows 82 bpm
